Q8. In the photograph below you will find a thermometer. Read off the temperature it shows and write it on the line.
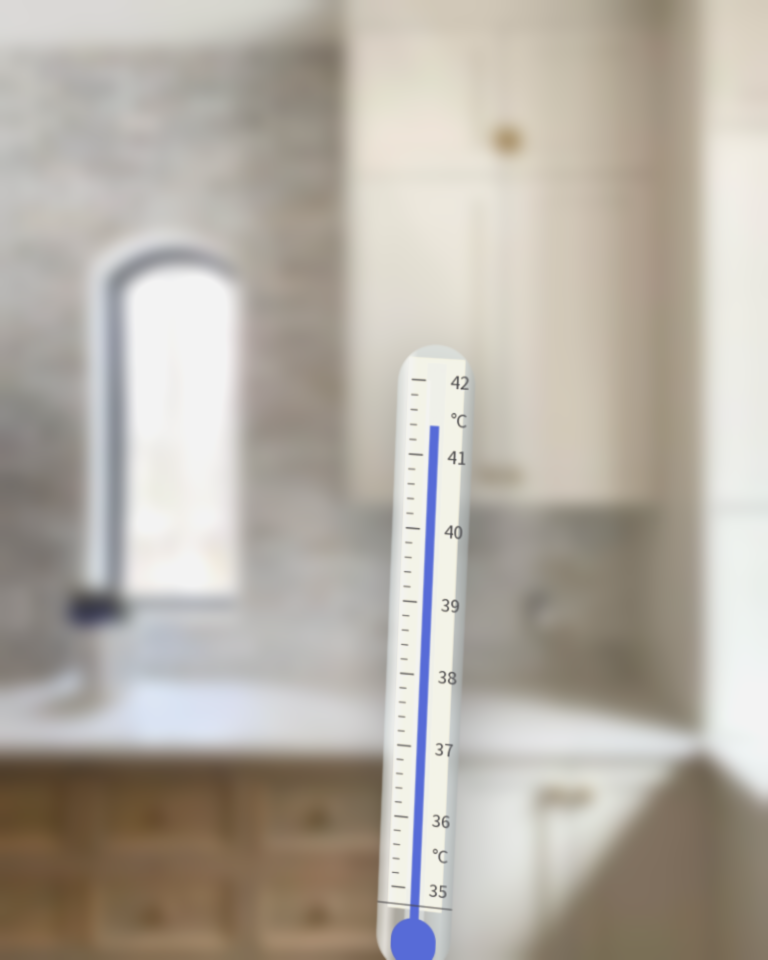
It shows 41.4 °C
